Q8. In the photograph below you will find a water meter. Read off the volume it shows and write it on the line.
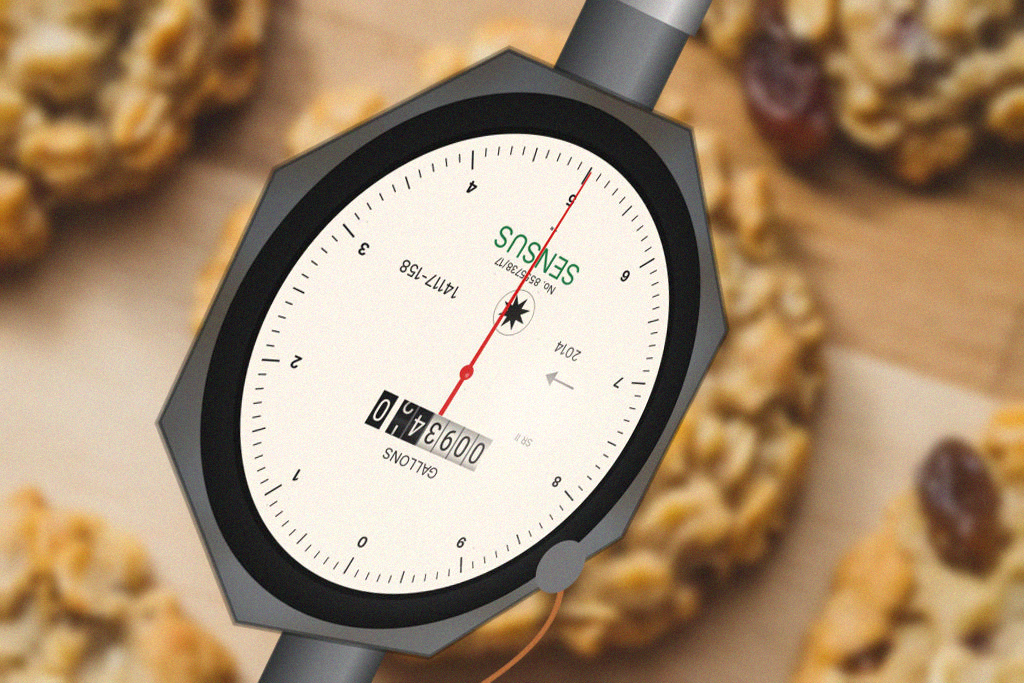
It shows 93415.0 gal
